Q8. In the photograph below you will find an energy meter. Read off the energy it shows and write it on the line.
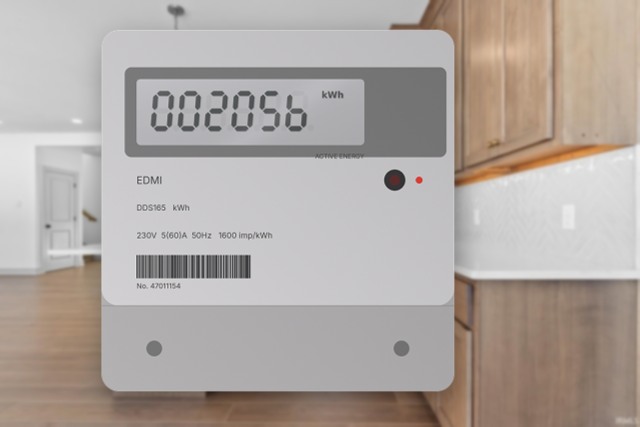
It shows 2056 kWh
